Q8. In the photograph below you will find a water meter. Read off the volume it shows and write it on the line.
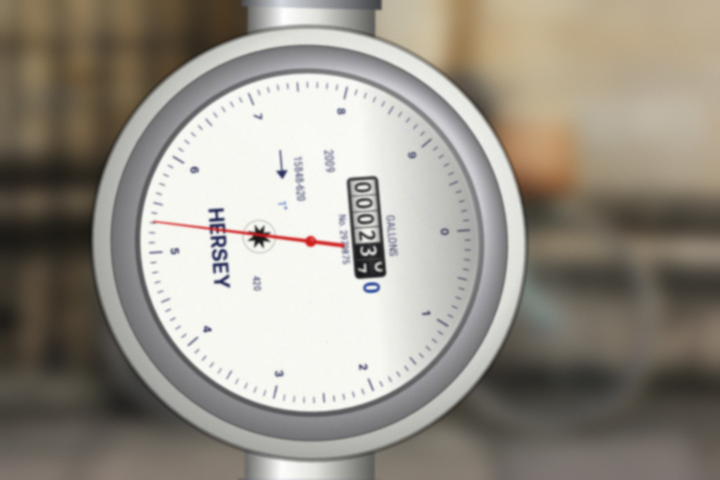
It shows 2365.3 gal
